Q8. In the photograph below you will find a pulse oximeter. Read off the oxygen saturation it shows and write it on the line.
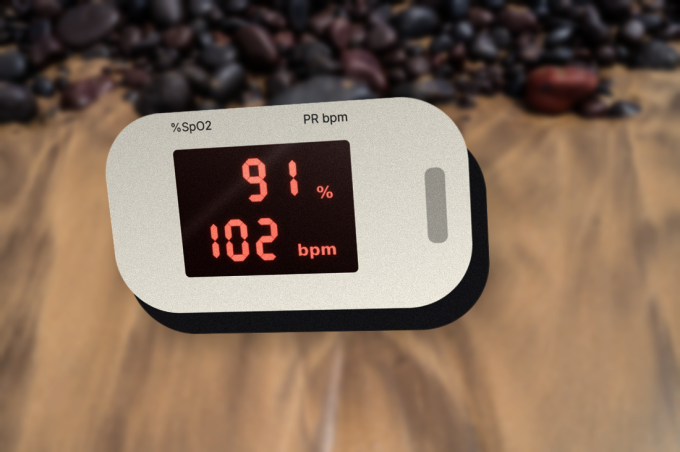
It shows 91 %
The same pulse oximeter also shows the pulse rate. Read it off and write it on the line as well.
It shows 102 bpm
